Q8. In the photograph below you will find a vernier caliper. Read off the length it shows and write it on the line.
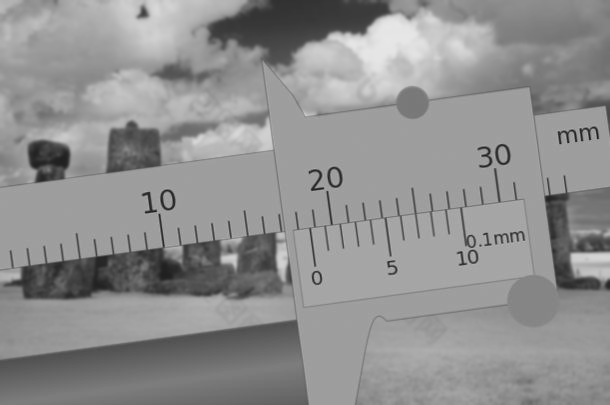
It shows 18.7 mm
